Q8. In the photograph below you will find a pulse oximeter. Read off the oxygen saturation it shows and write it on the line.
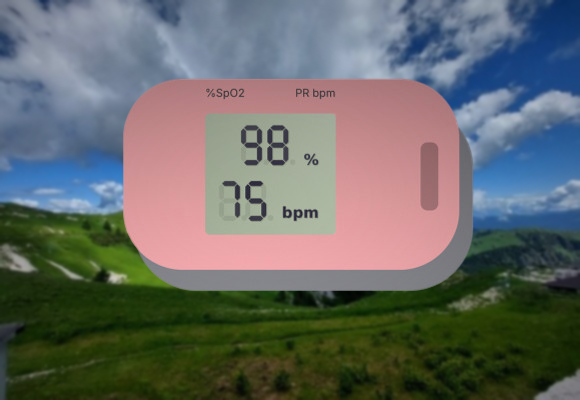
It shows 98 %
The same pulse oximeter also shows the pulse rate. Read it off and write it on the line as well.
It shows 75 bpm
